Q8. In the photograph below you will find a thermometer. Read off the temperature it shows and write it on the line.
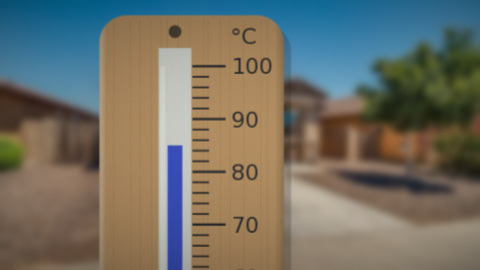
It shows 85 °C
